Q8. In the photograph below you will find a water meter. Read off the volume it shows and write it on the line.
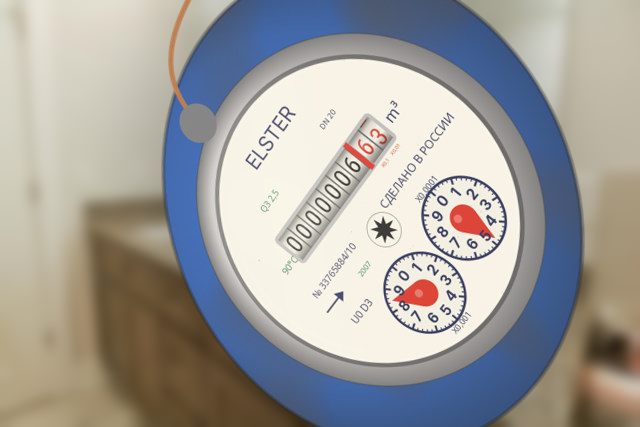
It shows 6.6284 m³
